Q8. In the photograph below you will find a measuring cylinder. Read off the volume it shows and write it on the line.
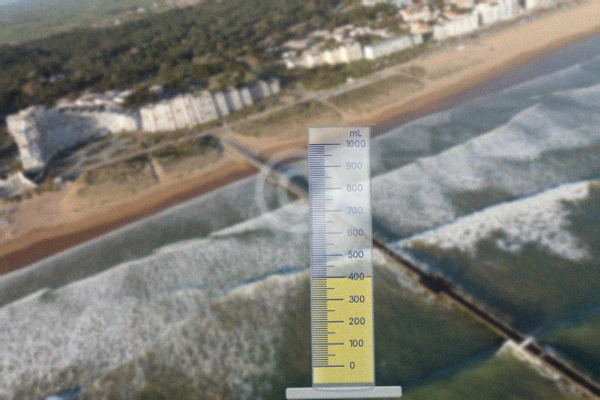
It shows 400 mL
